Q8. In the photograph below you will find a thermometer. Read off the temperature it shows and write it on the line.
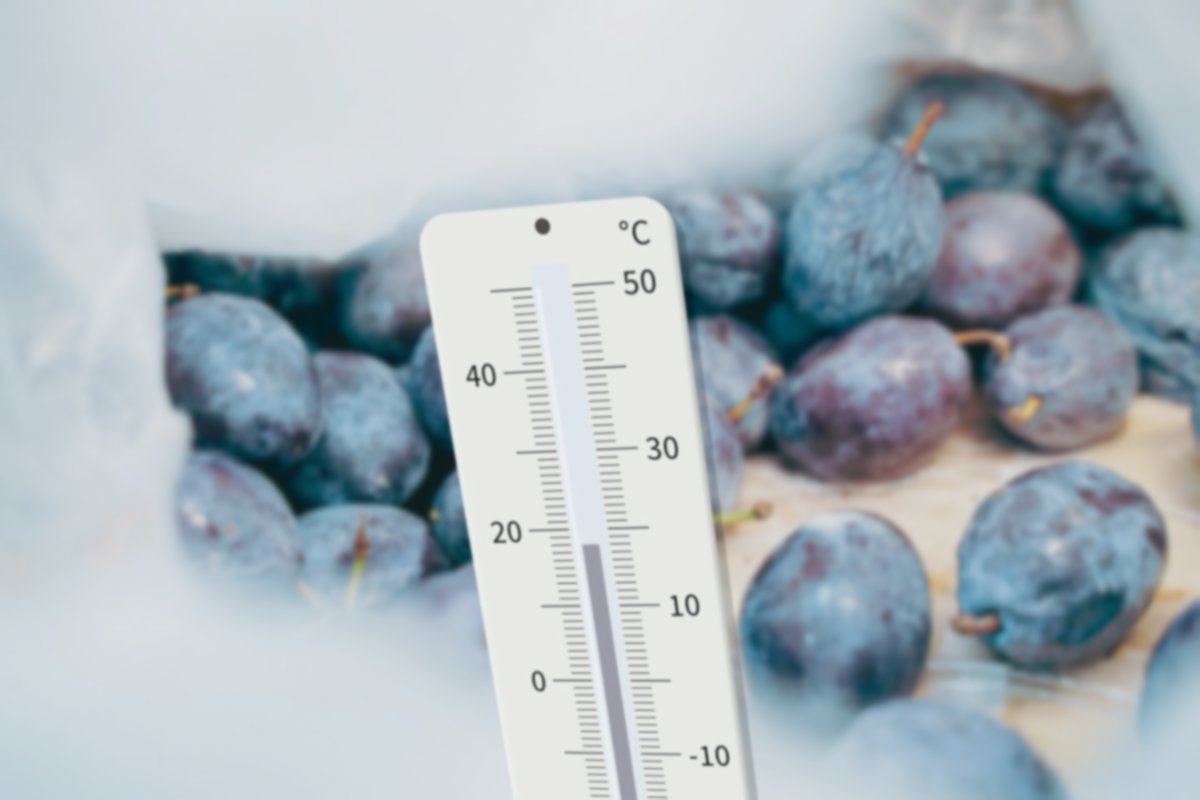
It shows 18 °C
